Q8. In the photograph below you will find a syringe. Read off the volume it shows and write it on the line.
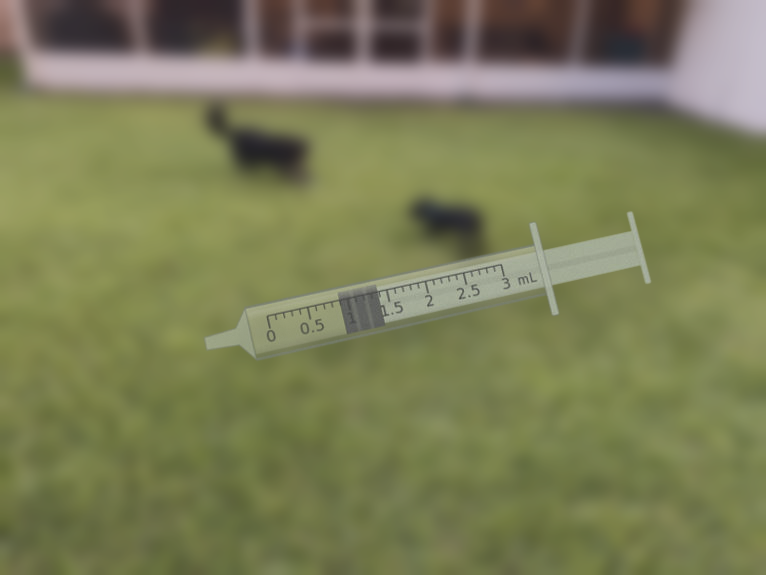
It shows 0.9 mL
